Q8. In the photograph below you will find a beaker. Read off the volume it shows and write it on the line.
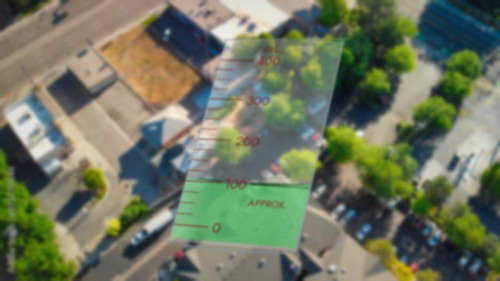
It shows 100 mL
